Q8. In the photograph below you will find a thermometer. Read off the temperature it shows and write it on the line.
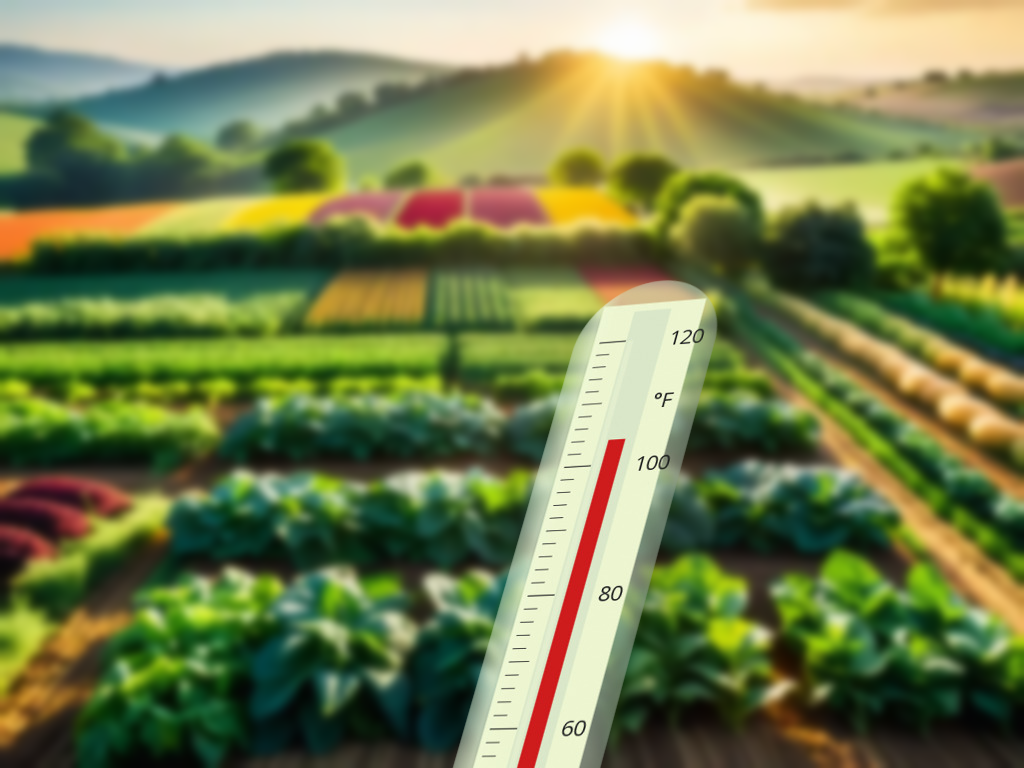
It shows 104 °F
